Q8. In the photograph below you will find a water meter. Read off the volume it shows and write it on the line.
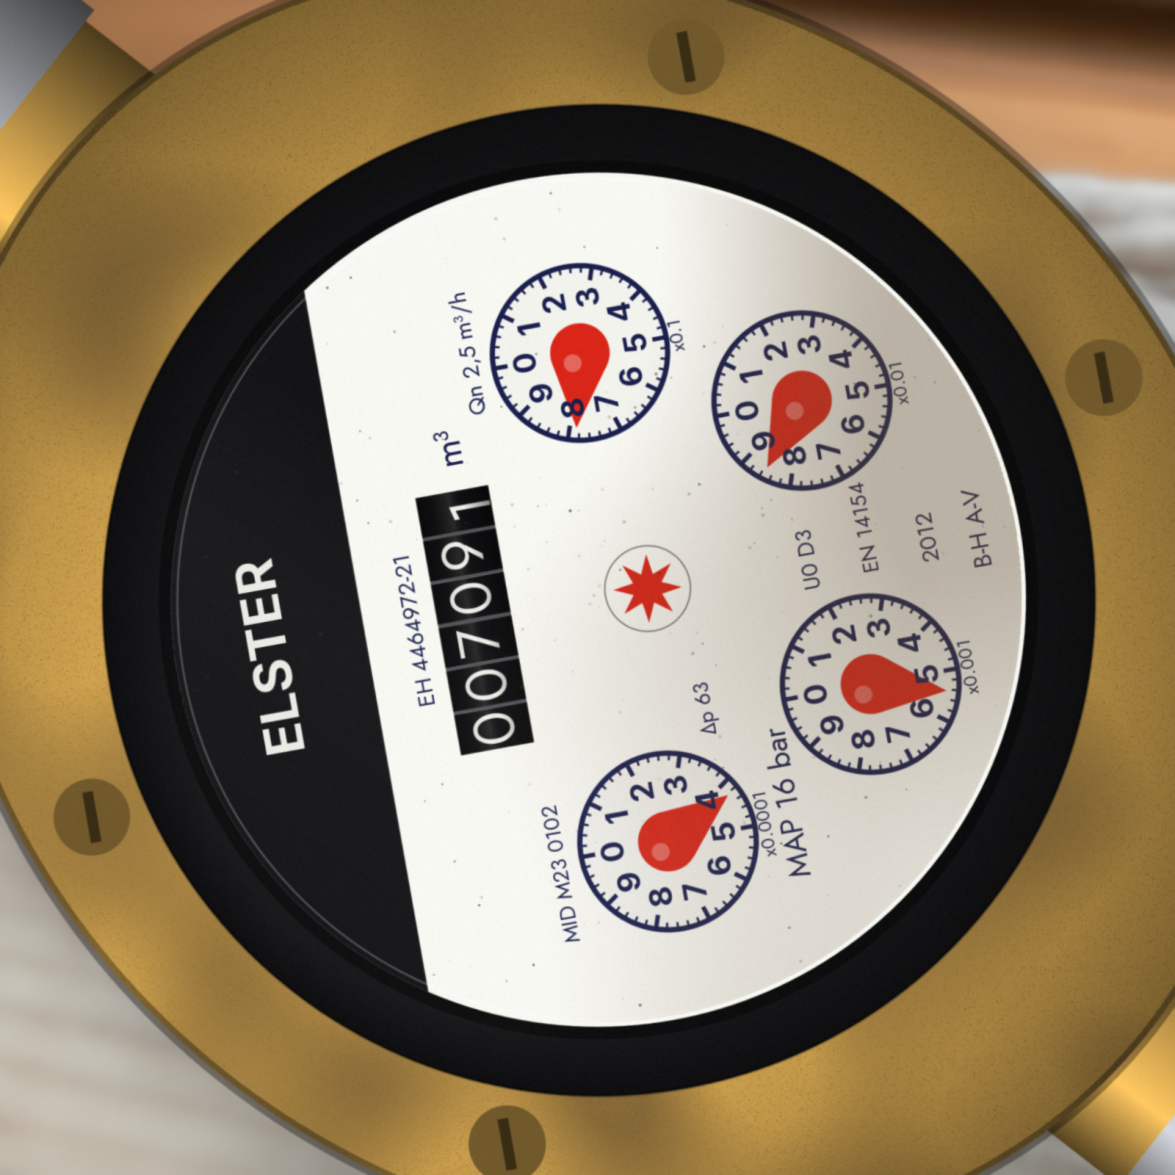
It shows 7090.7854 m³
